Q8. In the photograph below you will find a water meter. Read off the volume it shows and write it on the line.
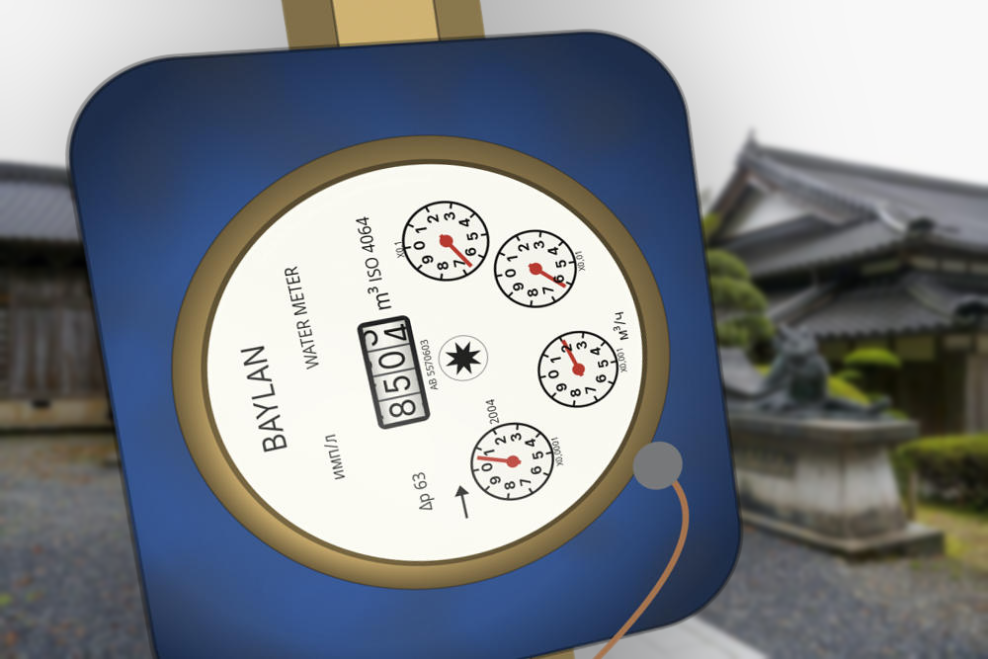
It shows 8503.6620 m³
